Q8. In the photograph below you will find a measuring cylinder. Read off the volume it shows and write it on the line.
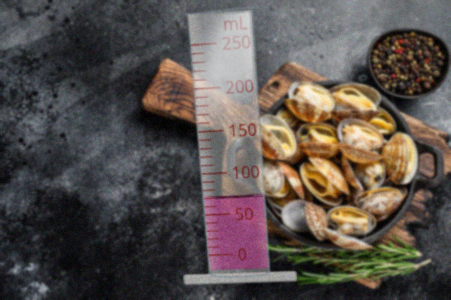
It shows 70 mL
